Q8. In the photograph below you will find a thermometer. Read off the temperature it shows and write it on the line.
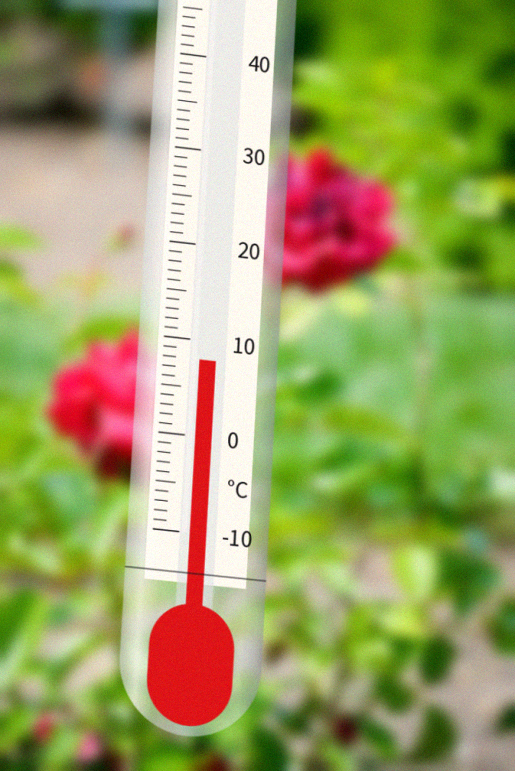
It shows 8 °C
